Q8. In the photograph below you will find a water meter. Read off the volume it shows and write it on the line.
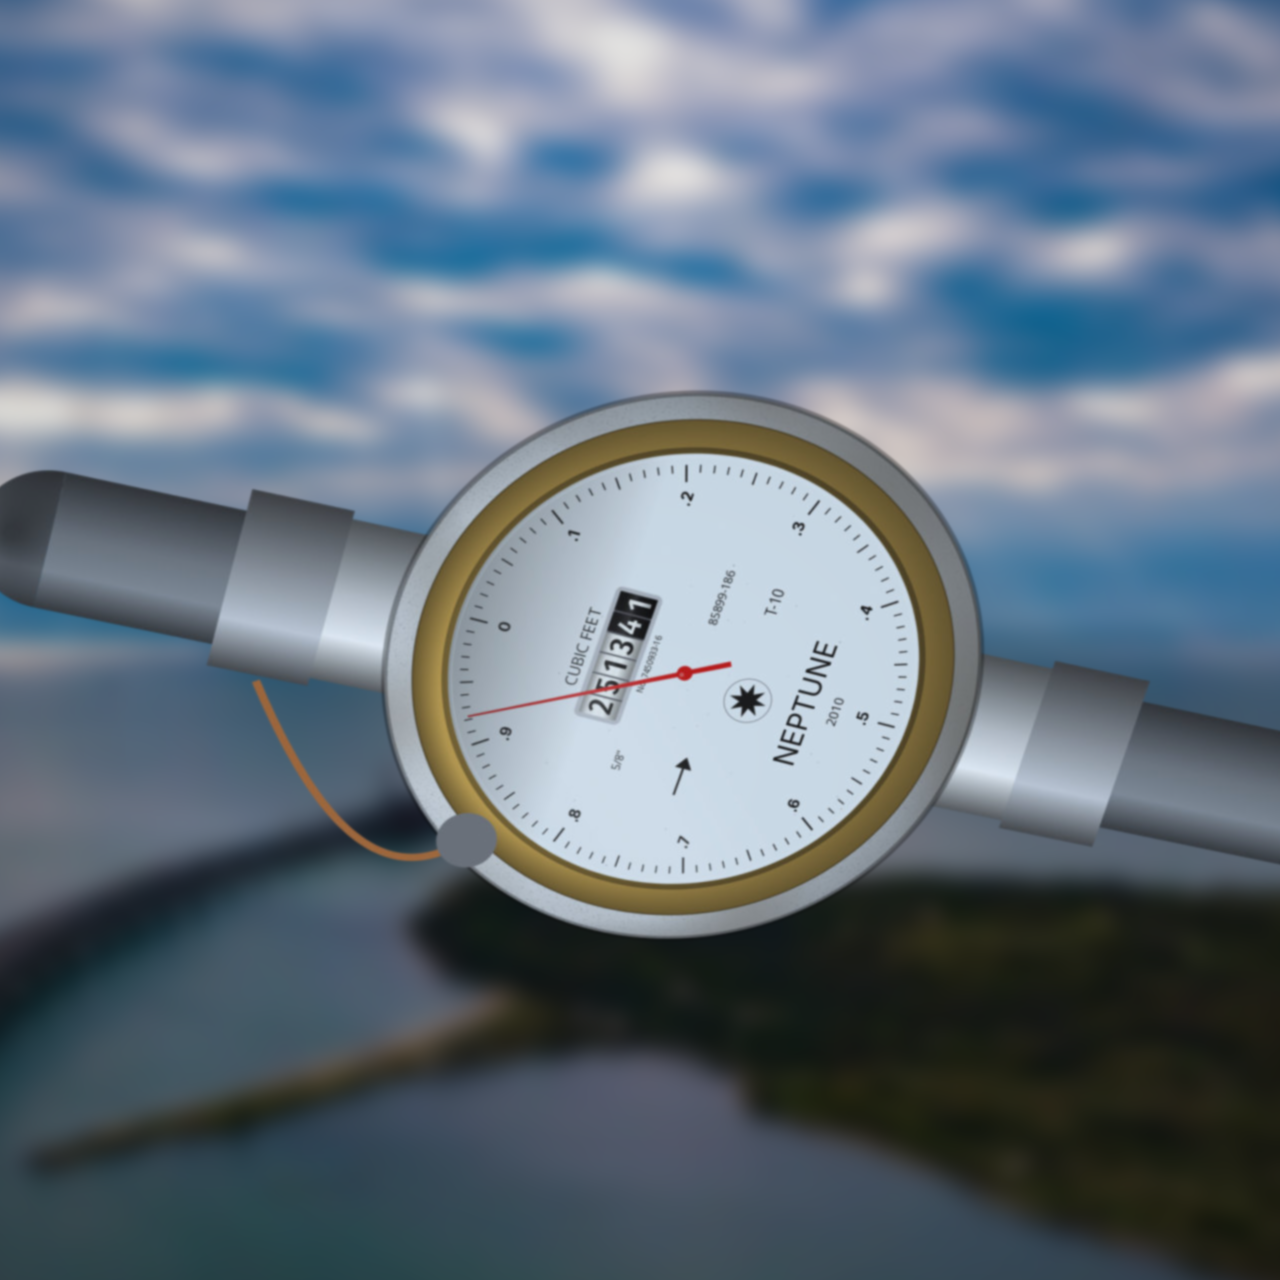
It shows 251340.92 ft³
